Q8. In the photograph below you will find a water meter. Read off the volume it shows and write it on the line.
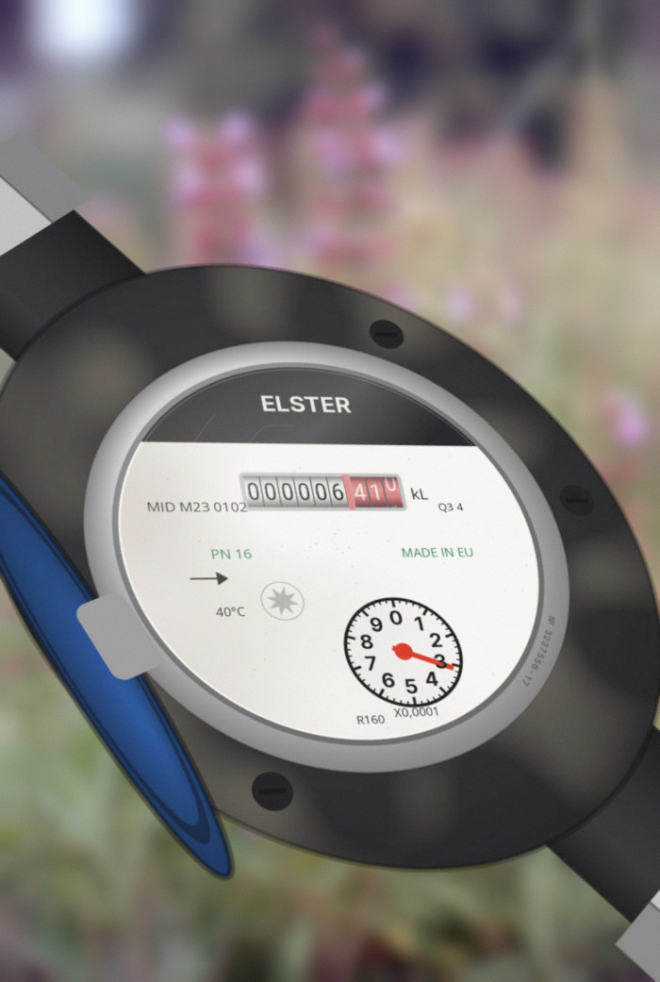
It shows 6.4103 kL
